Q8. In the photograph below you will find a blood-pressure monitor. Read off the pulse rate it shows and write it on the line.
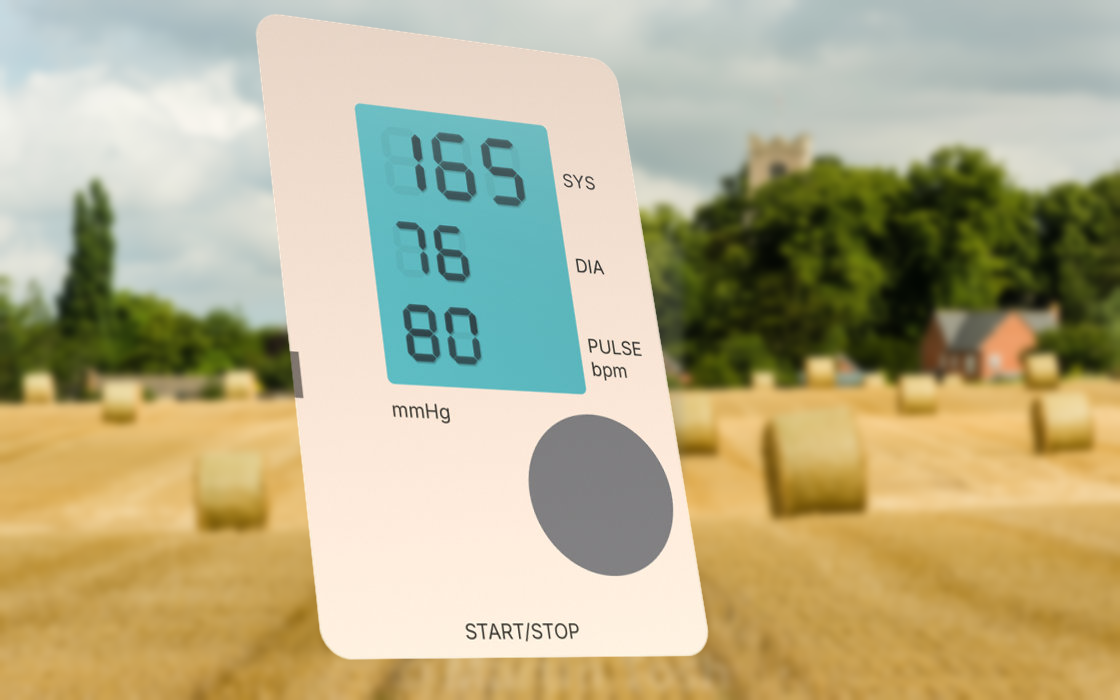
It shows 80 bpm
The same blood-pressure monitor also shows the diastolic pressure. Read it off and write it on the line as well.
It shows 76 mmHg
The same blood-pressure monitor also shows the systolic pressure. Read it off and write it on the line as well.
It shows 165 mmHg
